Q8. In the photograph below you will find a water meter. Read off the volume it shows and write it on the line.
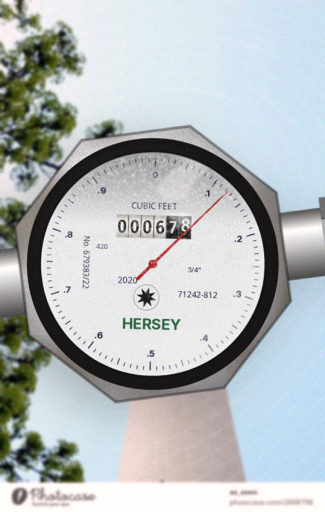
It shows 678.12 ft³
